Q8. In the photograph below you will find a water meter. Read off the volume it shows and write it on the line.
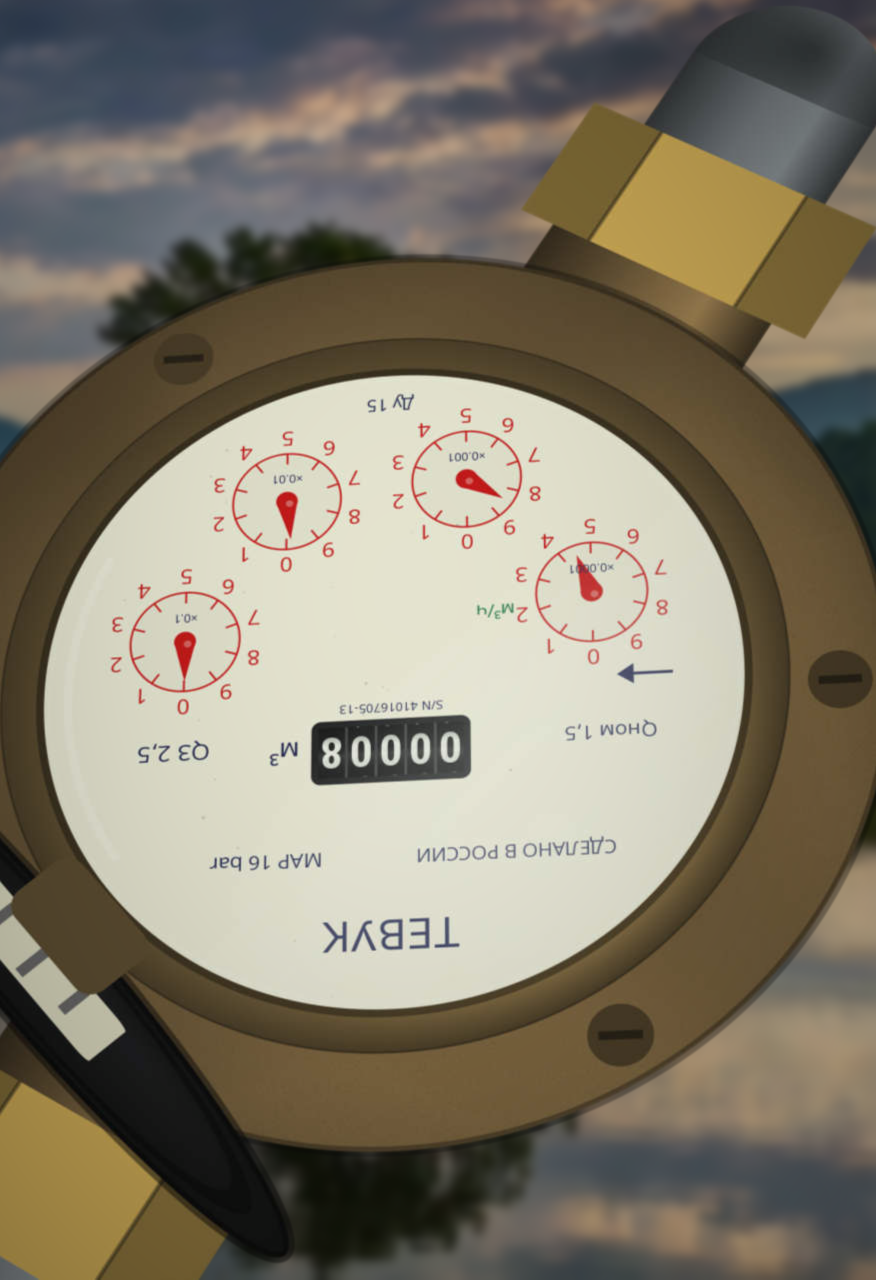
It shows 7.9984 m³
